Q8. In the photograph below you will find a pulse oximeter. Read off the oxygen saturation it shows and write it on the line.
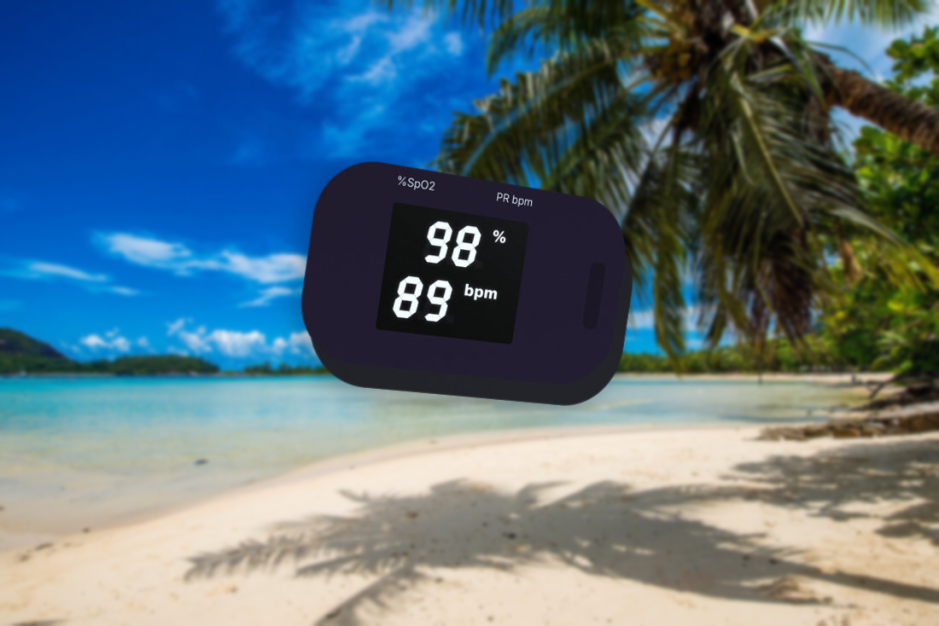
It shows 98 %
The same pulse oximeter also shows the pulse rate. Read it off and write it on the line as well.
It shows 89 bpm
